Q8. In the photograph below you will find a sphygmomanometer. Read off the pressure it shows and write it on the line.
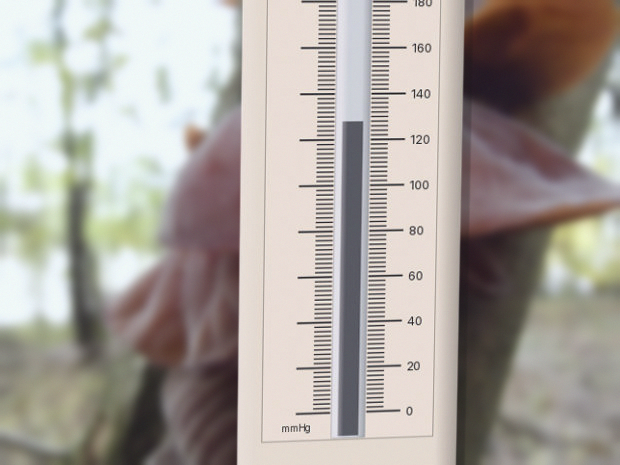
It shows 128 mmHg
